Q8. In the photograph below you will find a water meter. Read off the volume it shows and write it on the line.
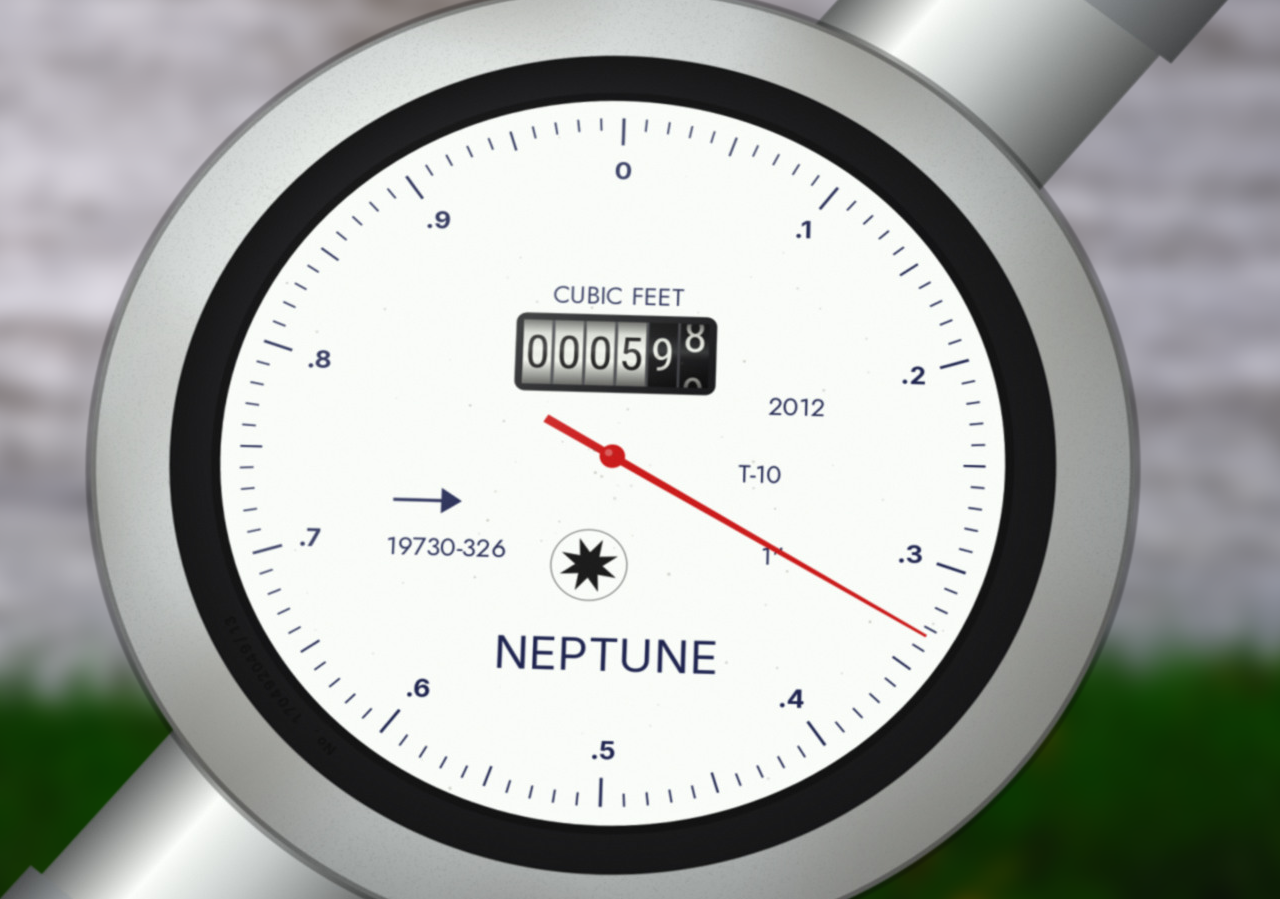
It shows 598.33 ft³
